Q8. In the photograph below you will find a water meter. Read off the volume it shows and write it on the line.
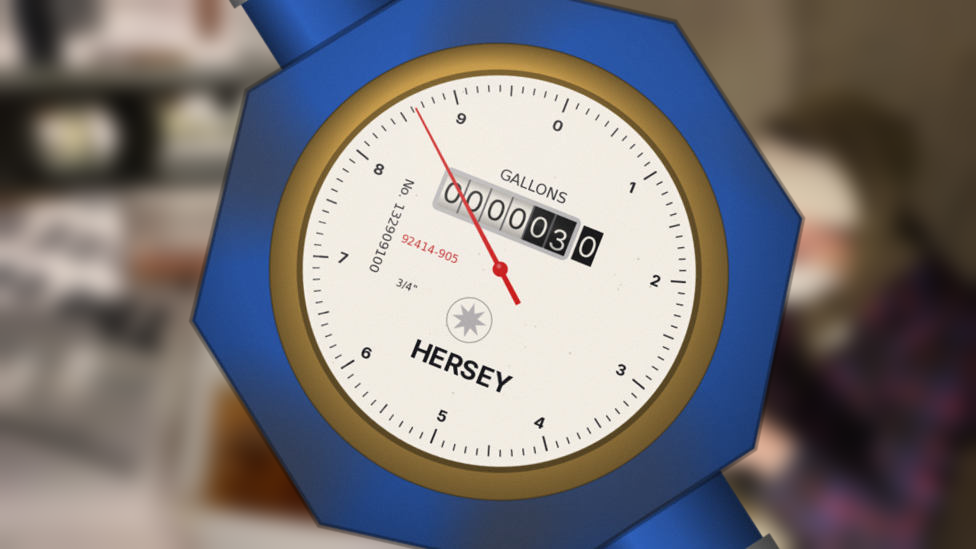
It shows 28.6 gal
